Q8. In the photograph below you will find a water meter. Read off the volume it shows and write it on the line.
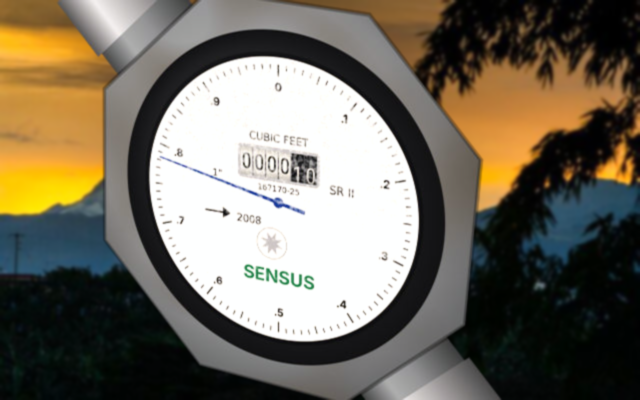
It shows 9.78 ft³
